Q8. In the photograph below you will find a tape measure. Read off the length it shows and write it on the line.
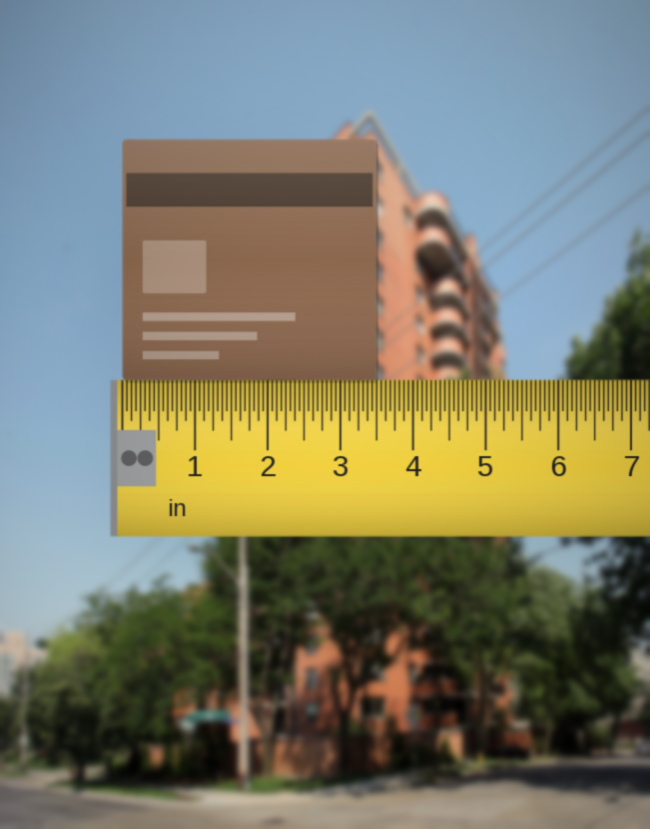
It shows 3.5 in
